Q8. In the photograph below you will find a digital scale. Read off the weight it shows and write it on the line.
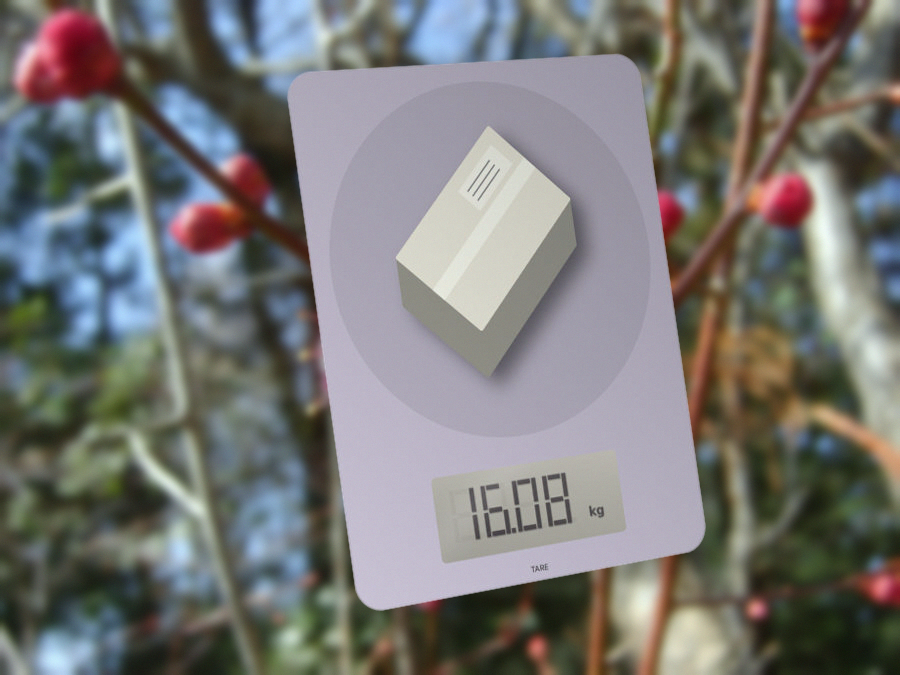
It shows 16.08 kg
